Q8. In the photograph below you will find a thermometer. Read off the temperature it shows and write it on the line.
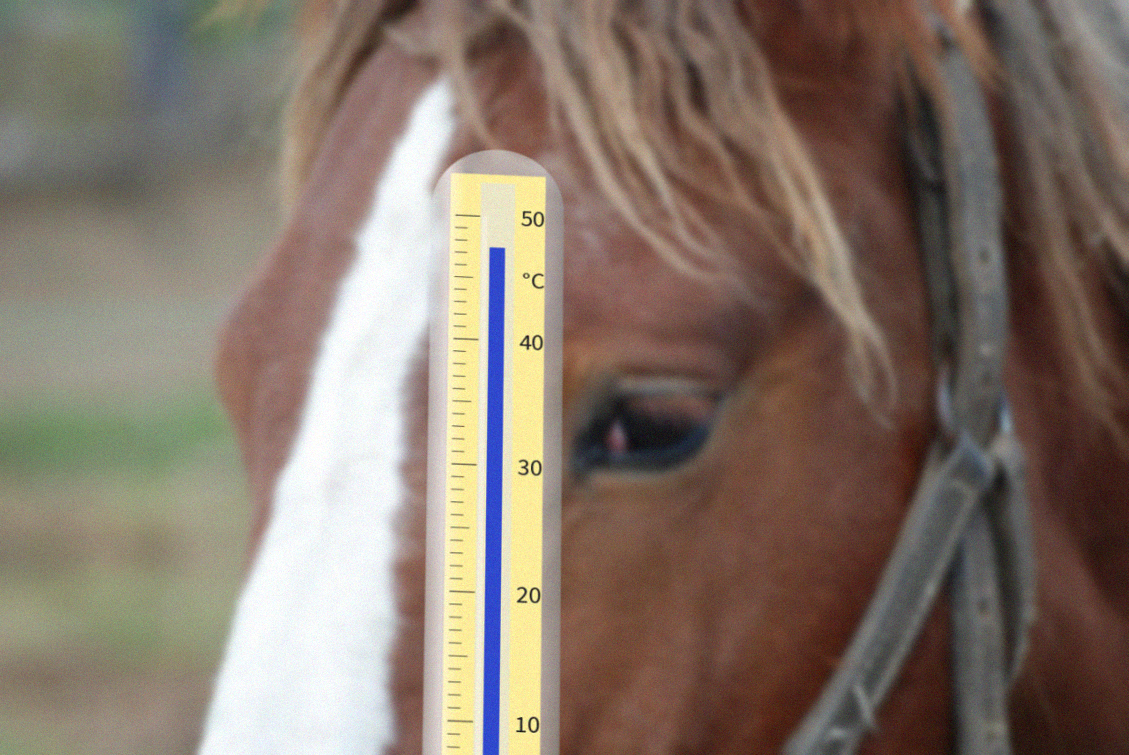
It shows 47.5 °C
